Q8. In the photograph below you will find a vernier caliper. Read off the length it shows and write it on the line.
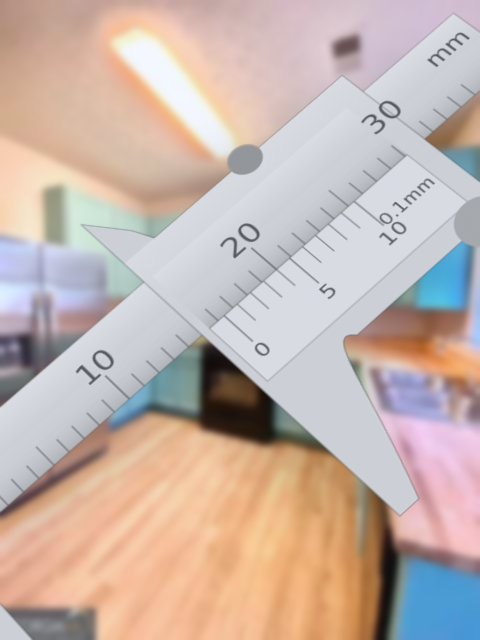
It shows 16.4 mm
